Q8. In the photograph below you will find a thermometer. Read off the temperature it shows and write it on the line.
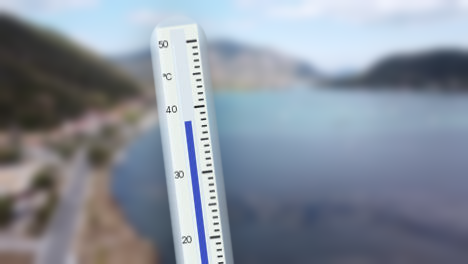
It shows 38 °C
